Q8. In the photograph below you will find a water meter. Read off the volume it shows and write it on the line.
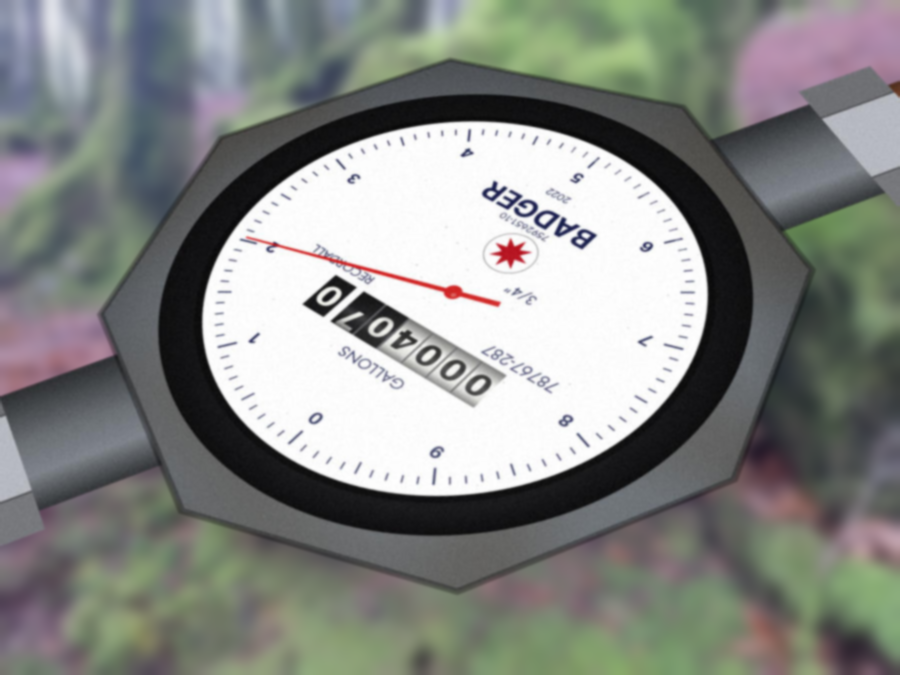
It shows 4072.0 gal
